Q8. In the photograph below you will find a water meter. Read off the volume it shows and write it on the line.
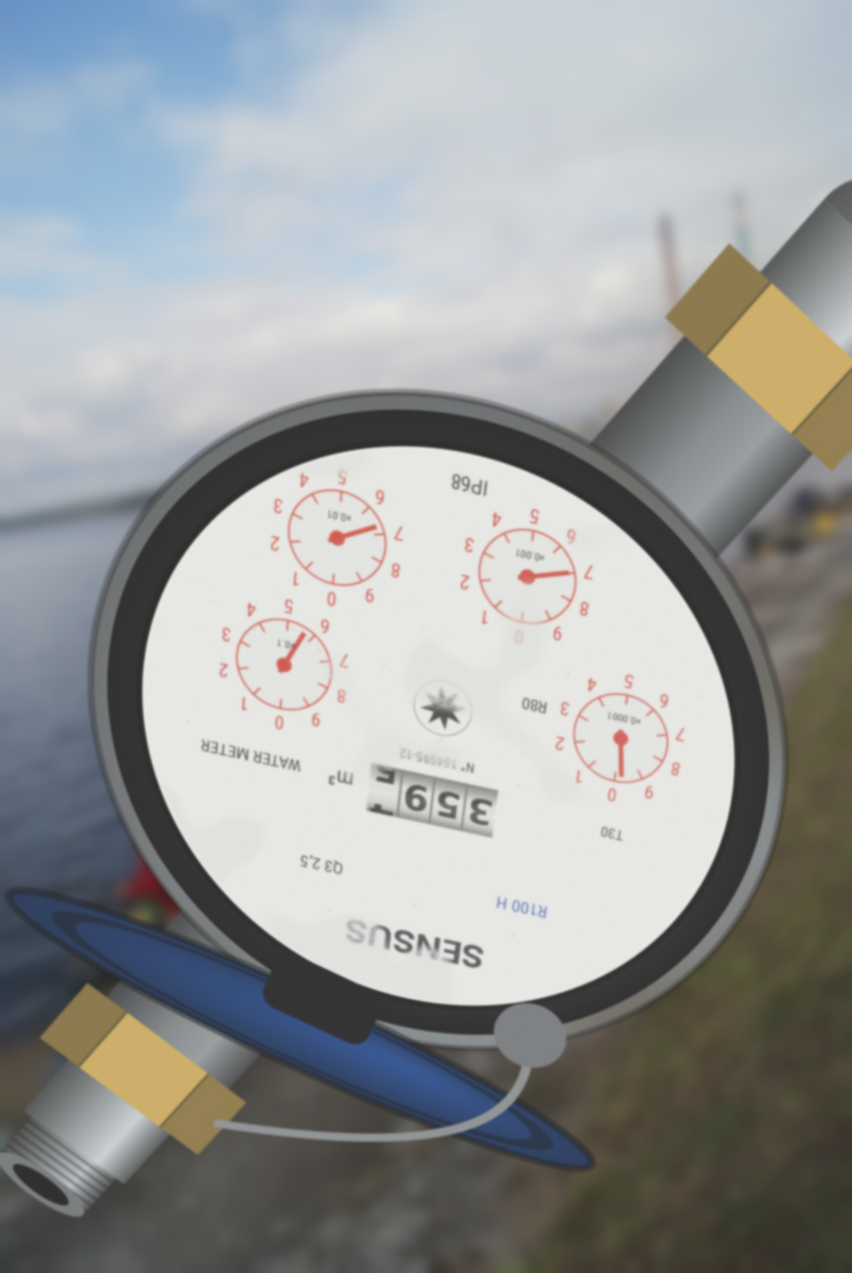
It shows 3594.5669 m³
